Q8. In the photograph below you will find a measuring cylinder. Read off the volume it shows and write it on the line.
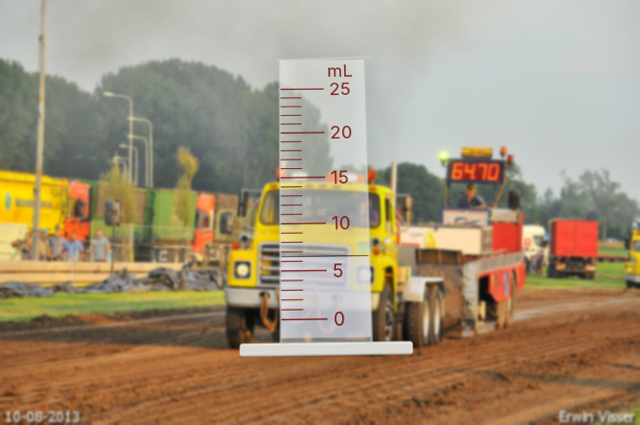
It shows 6.5 mL
